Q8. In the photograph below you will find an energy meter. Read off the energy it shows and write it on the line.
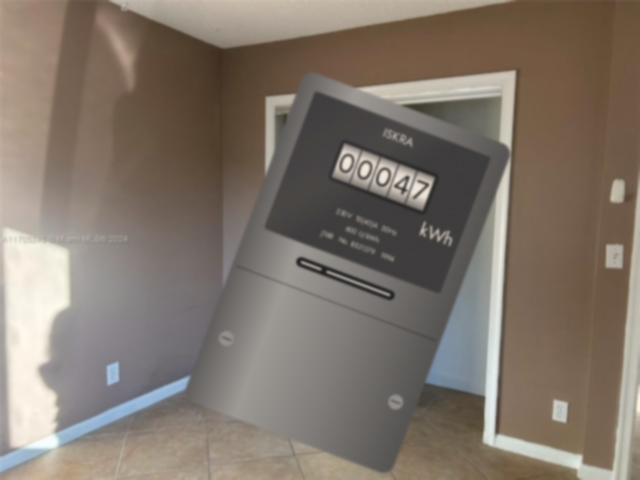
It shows 47 kWh
